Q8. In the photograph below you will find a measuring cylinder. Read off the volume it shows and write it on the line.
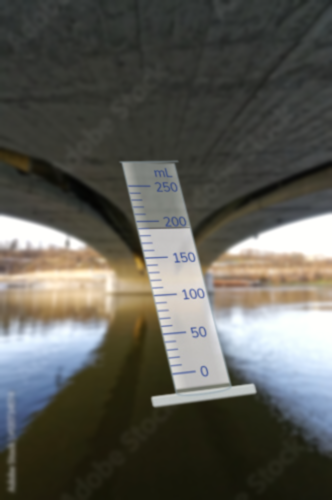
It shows 190 mL
